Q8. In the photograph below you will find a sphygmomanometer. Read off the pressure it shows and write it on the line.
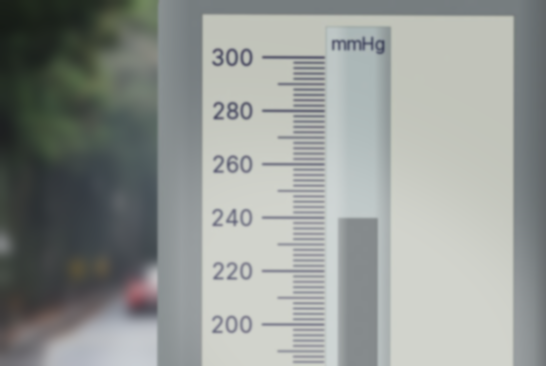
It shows 240 mmHg
